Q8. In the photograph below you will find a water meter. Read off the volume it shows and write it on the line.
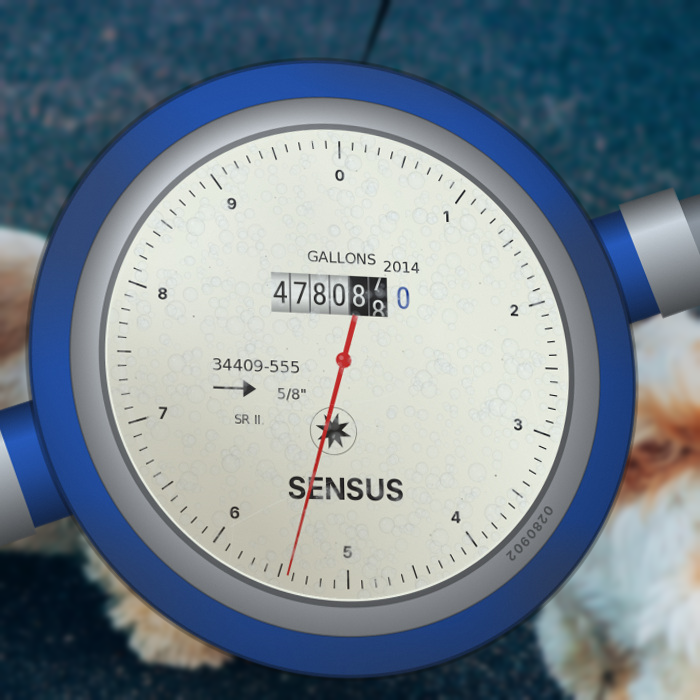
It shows 4780875.4 gal
